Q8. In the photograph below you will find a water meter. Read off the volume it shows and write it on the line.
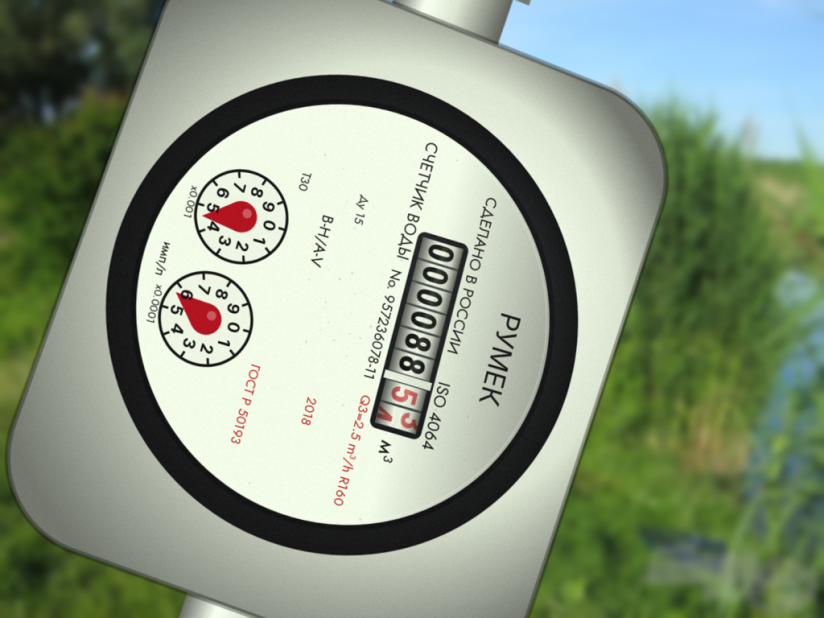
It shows 88.5345 m³
